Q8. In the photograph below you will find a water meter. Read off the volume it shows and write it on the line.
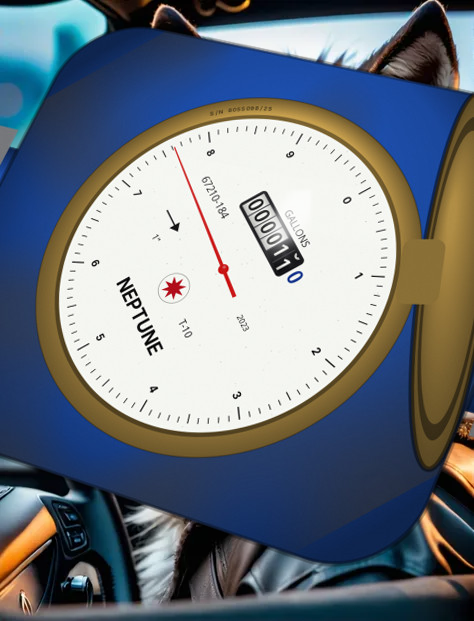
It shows 107.6 gal
